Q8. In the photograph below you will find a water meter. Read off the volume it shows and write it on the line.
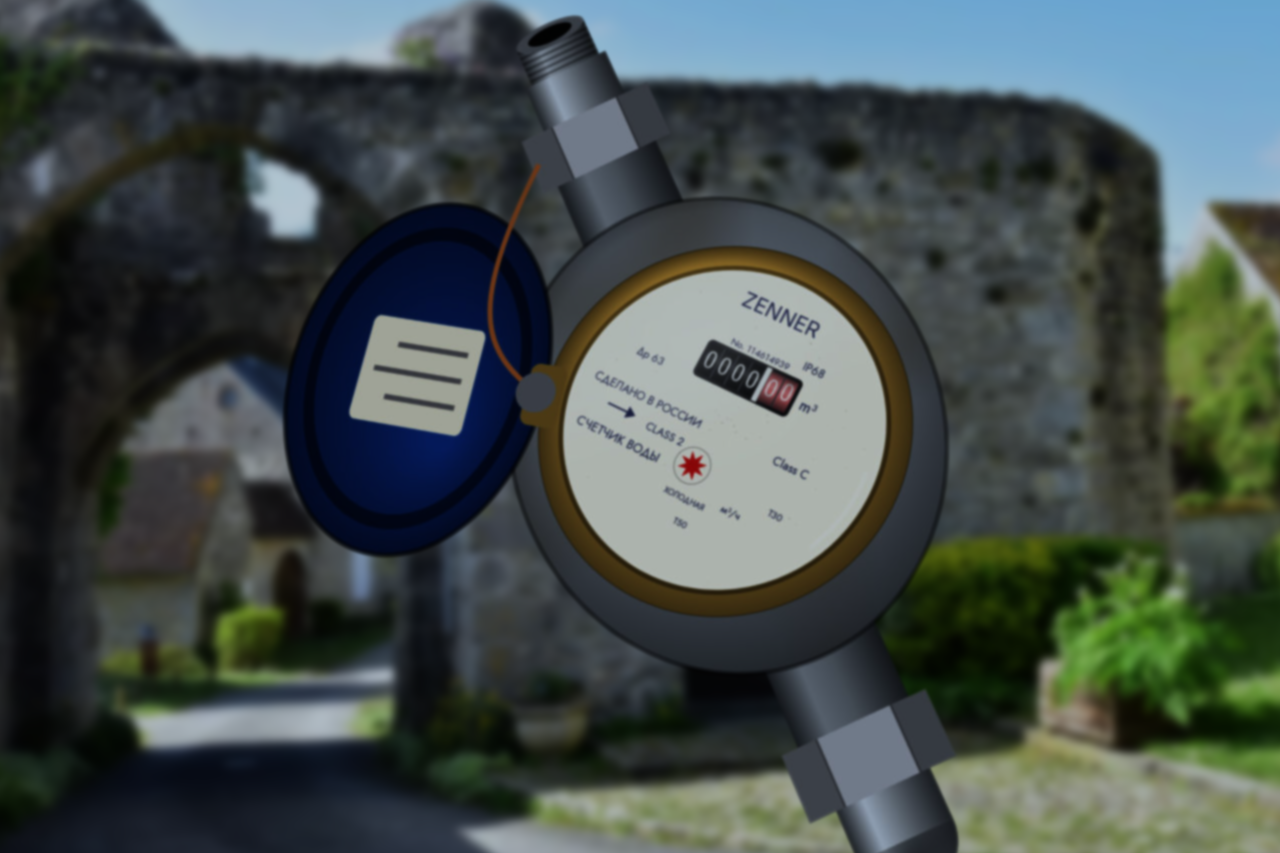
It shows 0.00 m³
